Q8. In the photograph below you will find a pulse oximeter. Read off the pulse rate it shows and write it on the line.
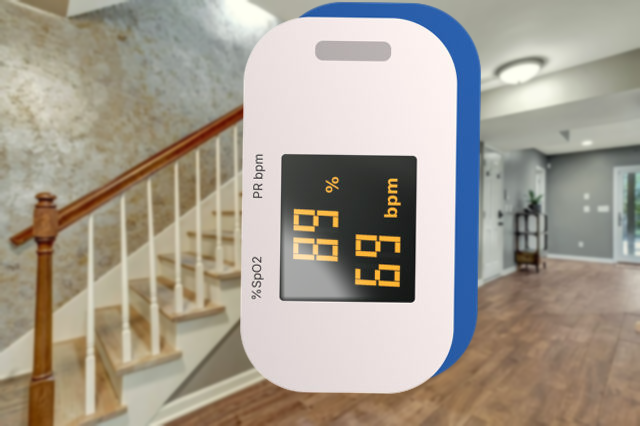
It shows 69 bpm
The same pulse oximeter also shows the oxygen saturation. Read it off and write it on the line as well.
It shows 89 %
